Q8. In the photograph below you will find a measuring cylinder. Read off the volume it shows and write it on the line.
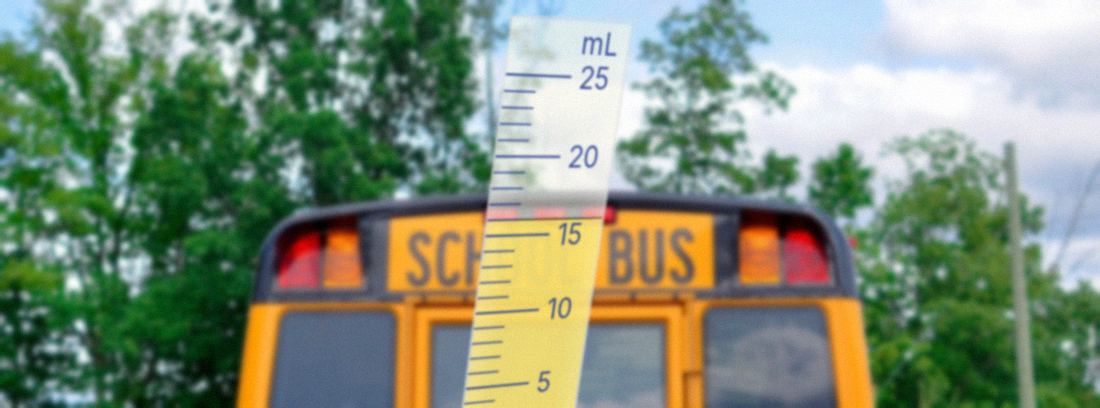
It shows 16 mL
